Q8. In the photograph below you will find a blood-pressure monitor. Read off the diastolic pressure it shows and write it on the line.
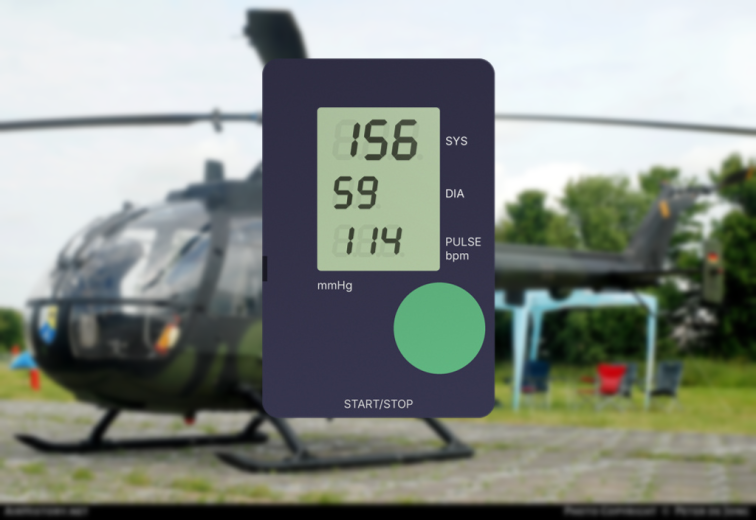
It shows 59 mmHg
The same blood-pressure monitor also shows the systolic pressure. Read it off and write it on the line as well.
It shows 156 mmHg
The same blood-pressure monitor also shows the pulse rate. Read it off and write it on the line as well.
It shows 114 bpm
